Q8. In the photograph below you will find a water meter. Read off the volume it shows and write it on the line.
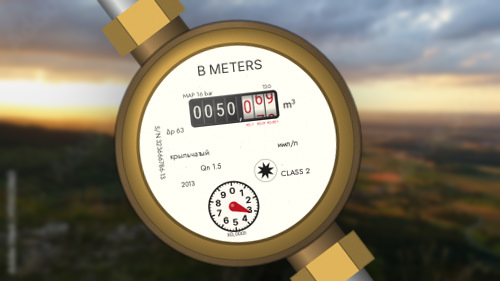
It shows 50.0693 m³
